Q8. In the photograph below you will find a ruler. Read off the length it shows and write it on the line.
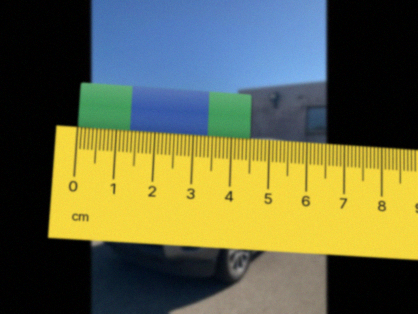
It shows 4.5 cm
